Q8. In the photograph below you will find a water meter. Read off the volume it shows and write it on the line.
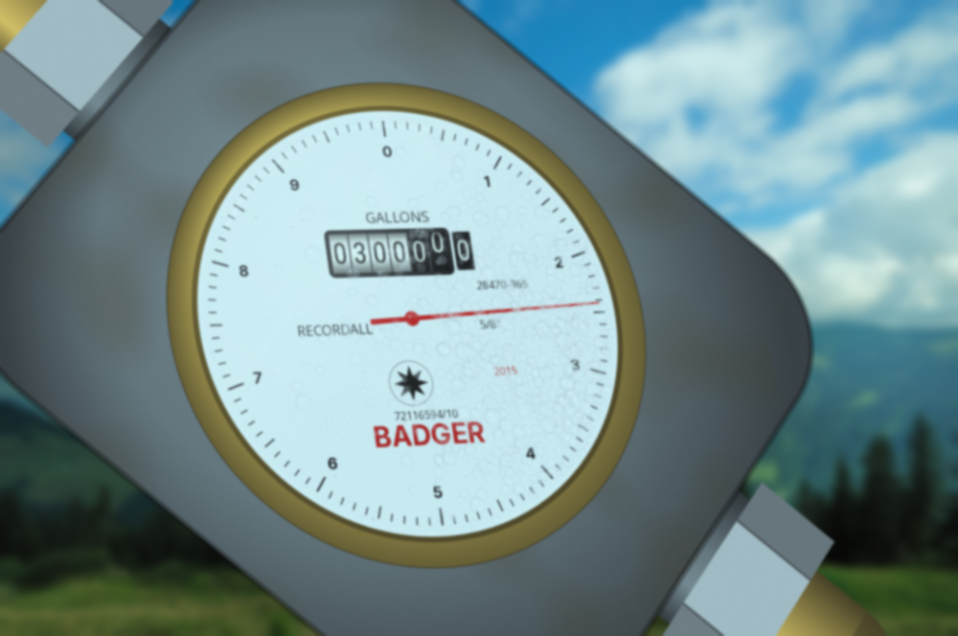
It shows 300002.4 gal
